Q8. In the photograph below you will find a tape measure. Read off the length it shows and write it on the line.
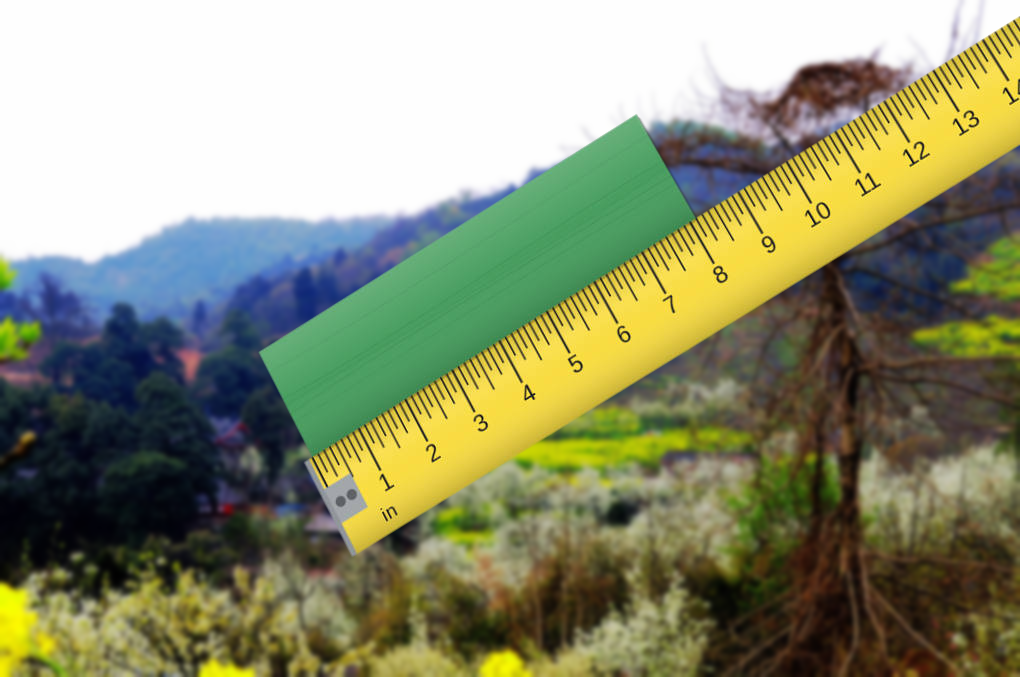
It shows 8.125 in
